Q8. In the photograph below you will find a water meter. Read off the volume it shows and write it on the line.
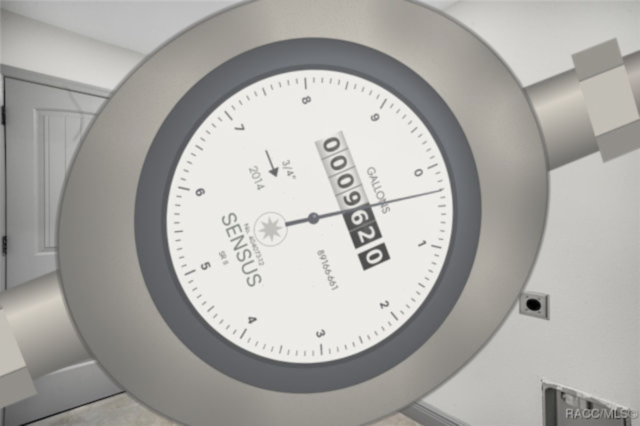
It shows 9620.3 gal
